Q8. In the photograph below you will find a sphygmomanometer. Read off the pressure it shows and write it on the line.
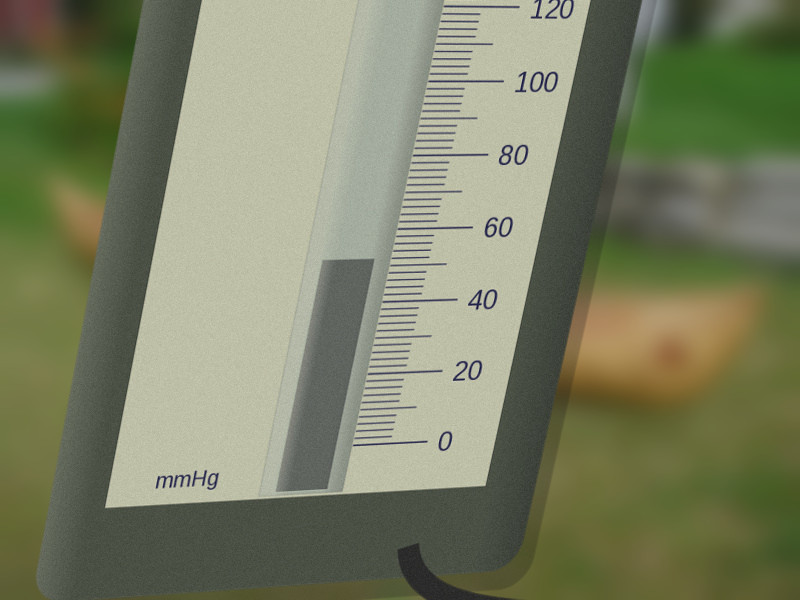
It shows 52 mmHg
